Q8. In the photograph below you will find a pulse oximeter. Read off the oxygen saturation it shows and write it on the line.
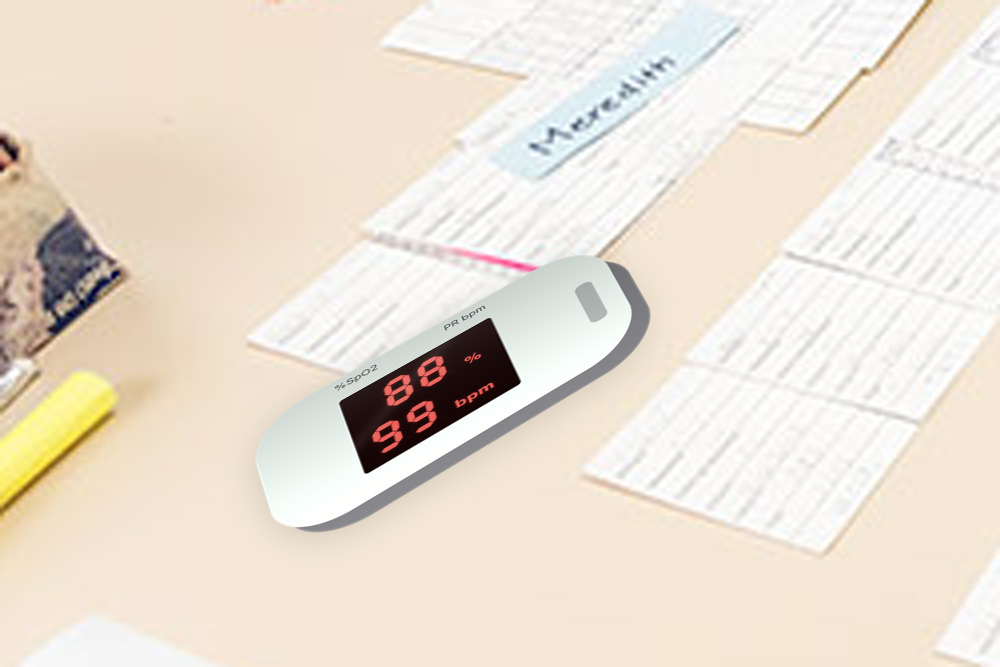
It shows 88 %
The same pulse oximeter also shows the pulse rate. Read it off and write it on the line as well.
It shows 99 bpm
